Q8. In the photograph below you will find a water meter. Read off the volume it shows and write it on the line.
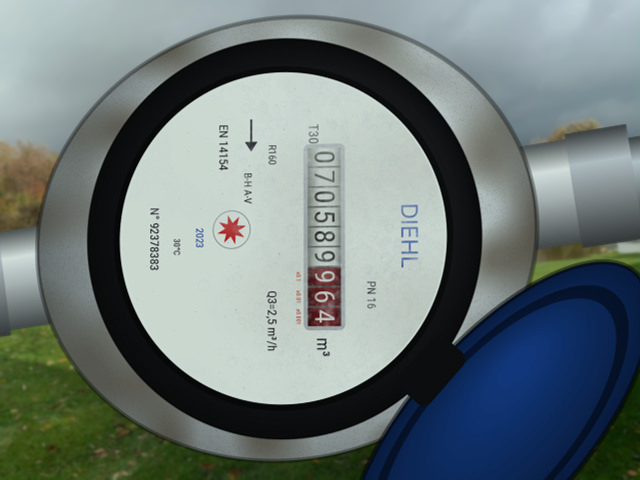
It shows 70589.964 m³
